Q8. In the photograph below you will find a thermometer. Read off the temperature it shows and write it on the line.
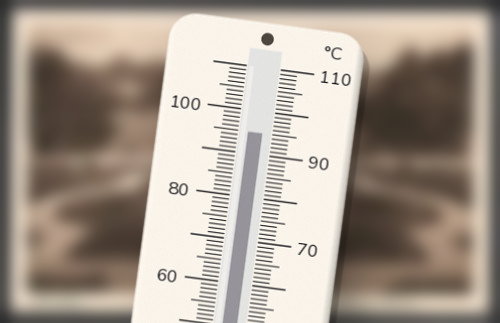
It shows 95 °C
